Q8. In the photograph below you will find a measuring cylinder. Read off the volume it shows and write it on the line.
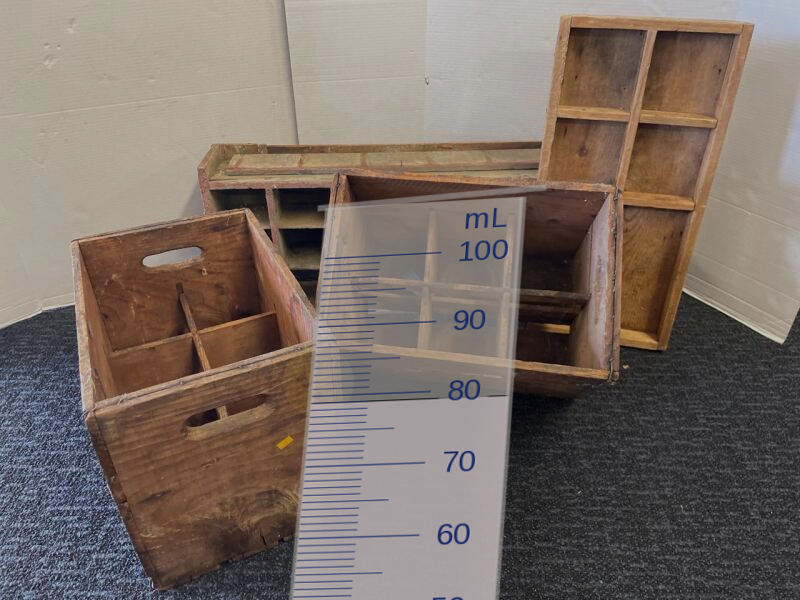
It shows 79 mL
